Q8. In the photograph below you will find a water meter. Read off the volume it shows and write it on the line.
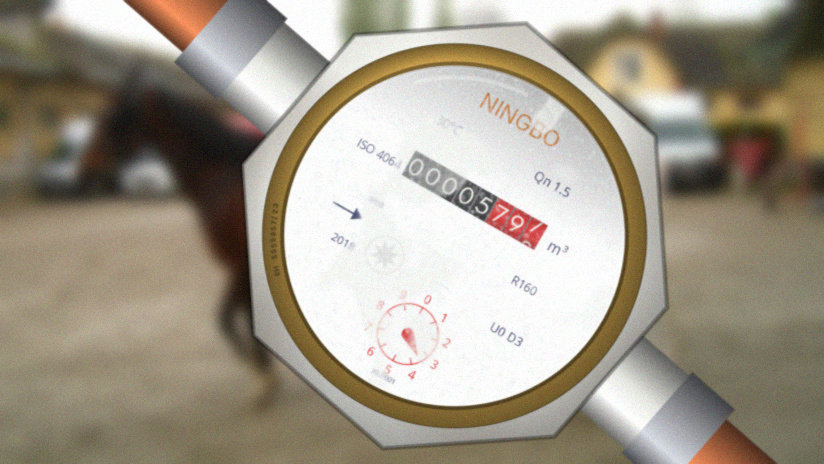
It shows 5.7973 m³
